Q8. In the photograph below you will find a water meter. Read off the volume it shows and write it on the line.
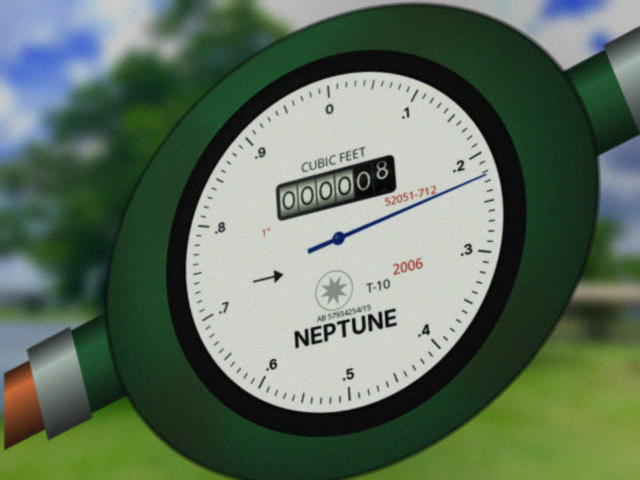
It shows 8.22 ft³
